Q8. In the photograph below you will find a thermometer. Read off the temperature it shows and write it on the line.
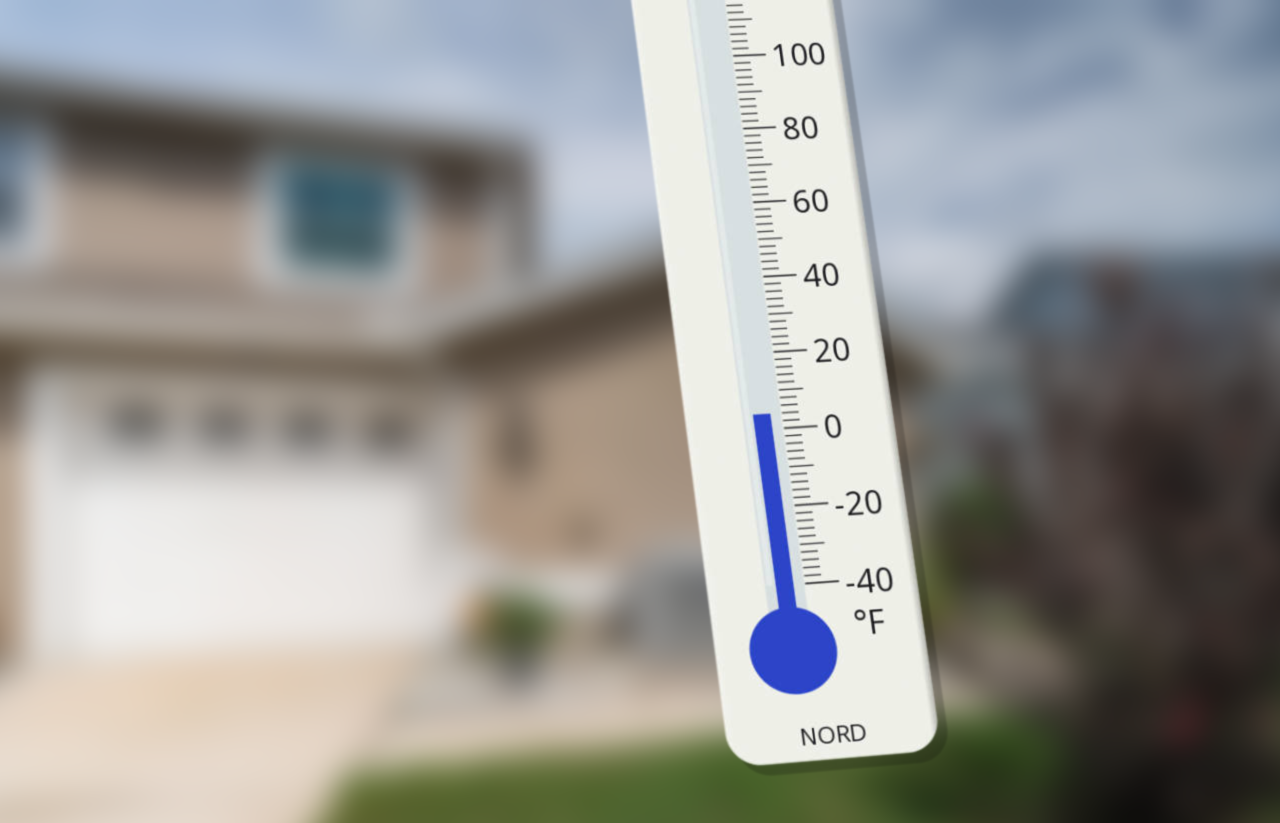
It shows 4 °F
